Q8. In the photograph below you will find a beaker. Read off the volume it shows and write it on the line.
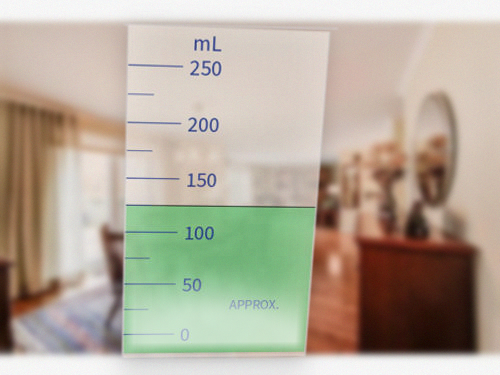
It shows 125 mL
